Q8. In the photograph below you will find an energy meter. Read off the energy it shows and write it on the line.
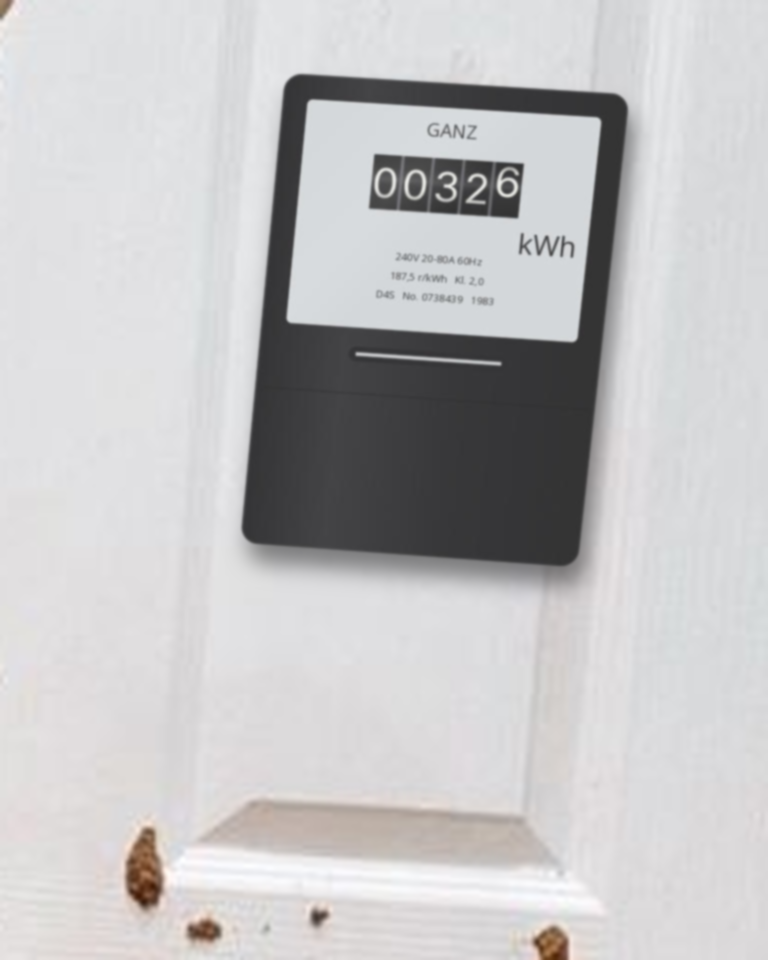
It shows 326 kWh
